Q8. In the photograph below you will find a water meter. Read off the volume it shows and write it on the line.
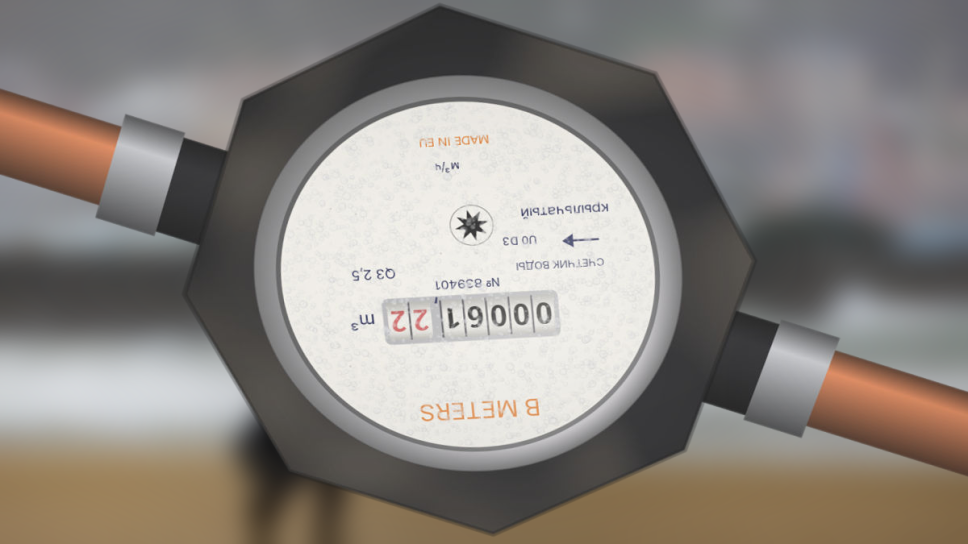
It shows 61.22 m³
